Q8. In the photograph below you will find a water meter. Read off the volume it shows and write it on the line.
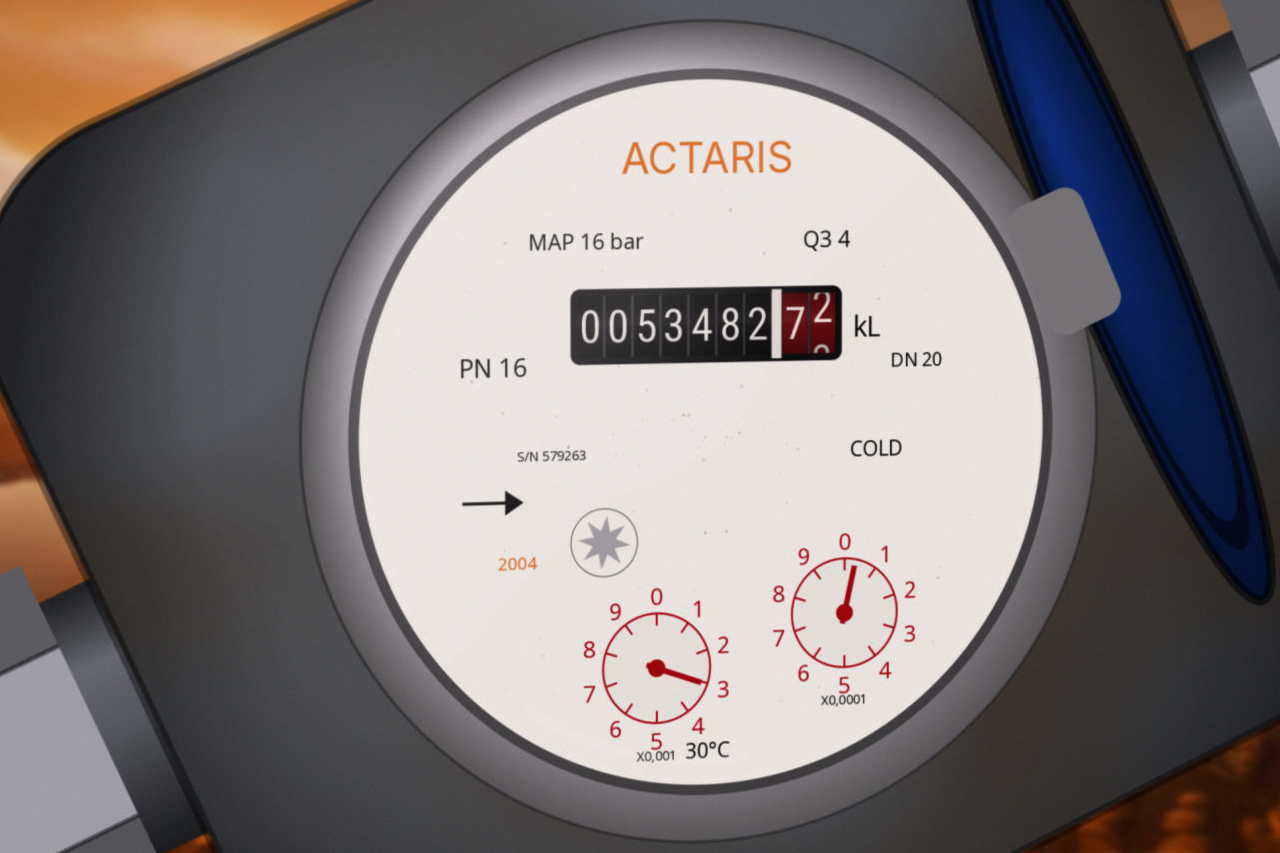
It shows 53482.7230 kL
